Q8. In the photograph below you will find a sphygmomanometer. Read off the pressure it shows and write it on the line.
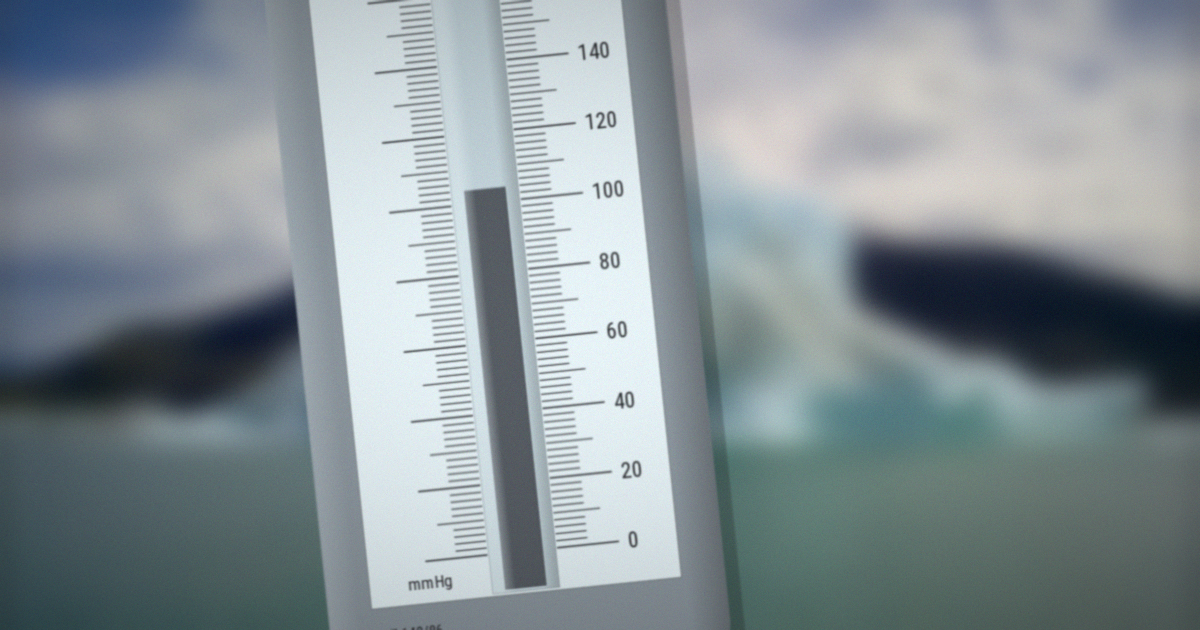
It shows 104 mmHg
